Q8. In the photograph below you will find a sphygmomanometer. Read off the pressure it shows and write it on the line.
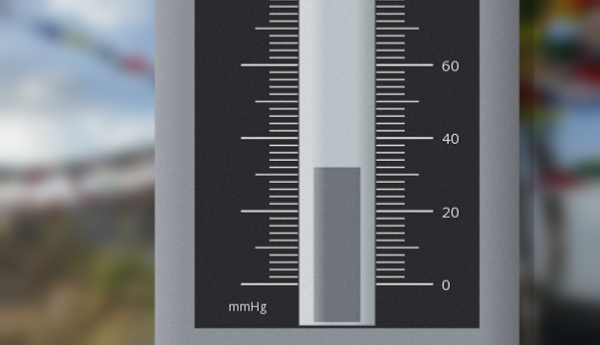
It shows 32 mmHg
